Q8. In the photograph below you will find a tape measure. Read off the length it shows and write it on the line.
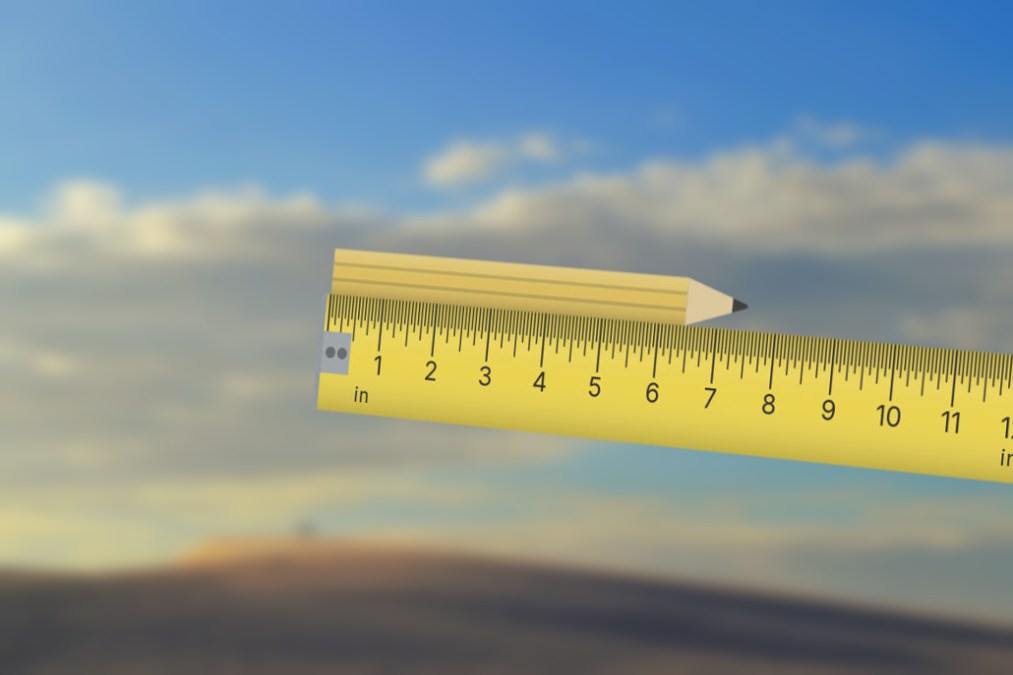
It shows 7.5 in
